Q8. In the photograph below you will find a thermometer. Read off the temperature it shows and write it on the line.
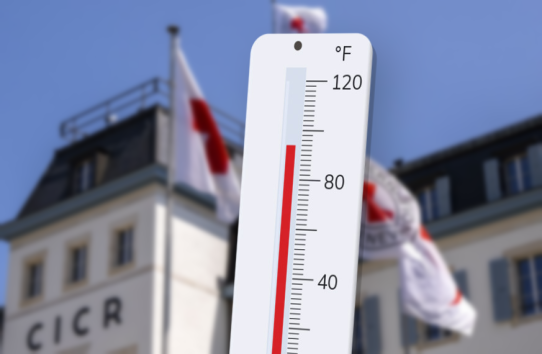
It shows 94 °F
